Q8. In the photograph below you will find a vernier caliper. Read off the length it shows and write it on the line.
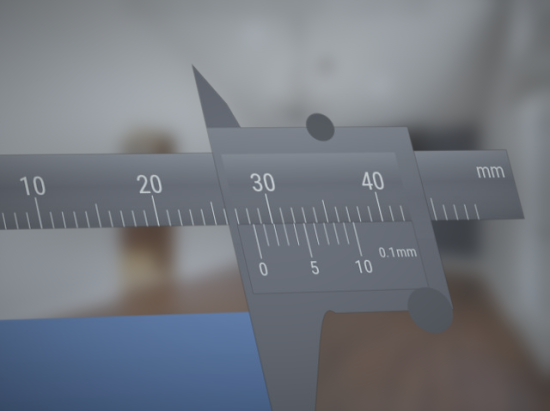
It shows 28.3 mm
